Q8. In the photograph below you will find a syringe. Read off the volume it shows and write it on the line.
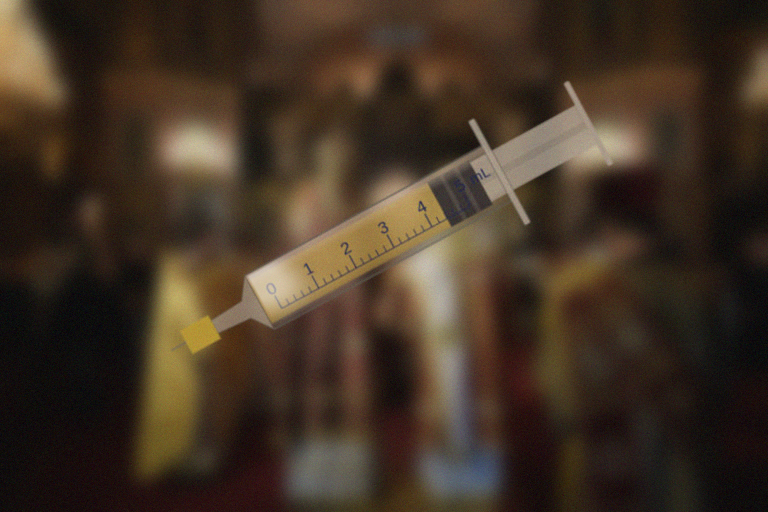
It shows 4.4 mL
